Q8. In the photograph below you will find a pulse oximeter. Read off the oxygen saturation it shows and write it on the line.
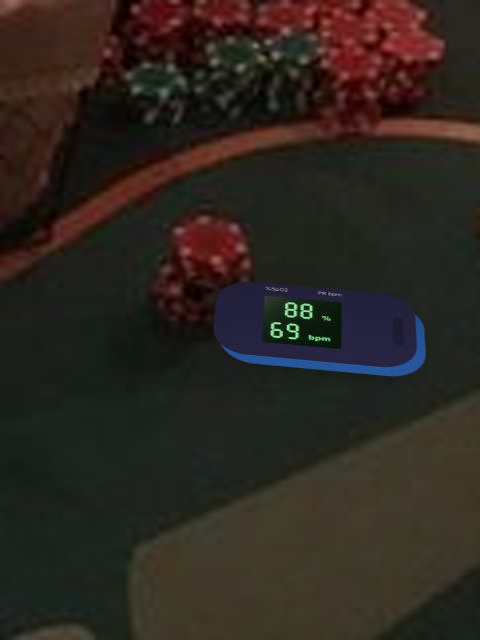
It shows 88 %
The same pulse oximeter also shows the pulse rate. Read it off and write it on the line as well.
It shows 69 bpm
